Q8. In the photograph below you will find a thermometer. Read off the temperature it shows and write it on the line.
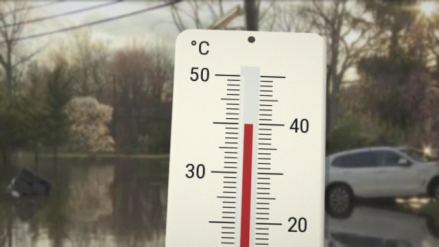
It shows 40 °C
